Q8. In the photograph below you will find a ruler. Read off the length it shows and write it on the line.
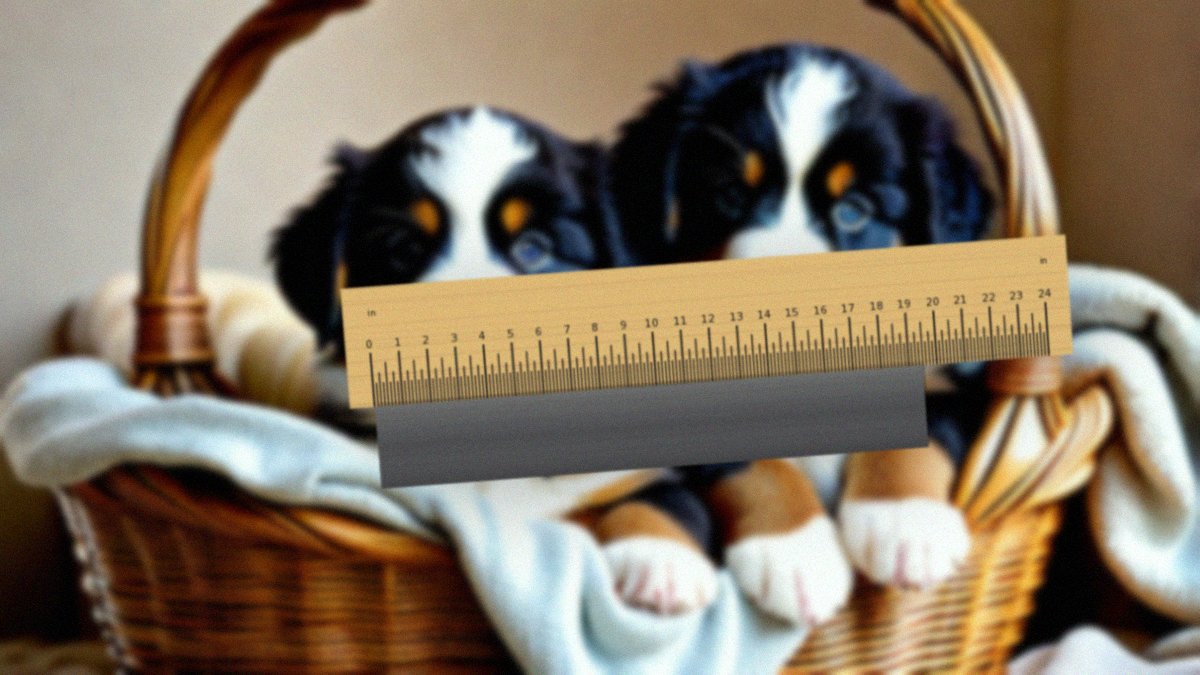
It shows 19.5 in
